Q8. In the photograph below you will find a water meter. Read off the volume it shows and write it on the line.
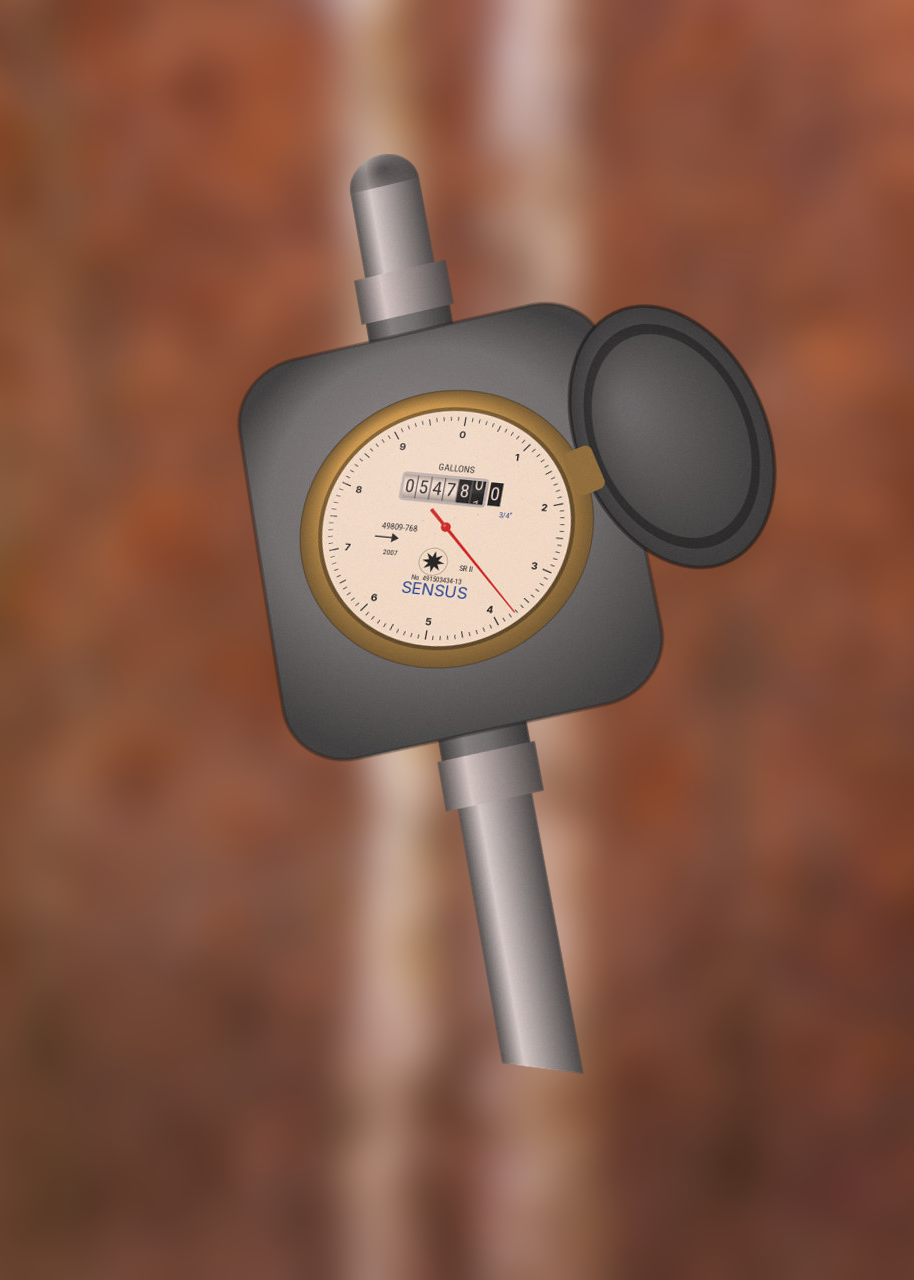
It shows 547803.7 gal
